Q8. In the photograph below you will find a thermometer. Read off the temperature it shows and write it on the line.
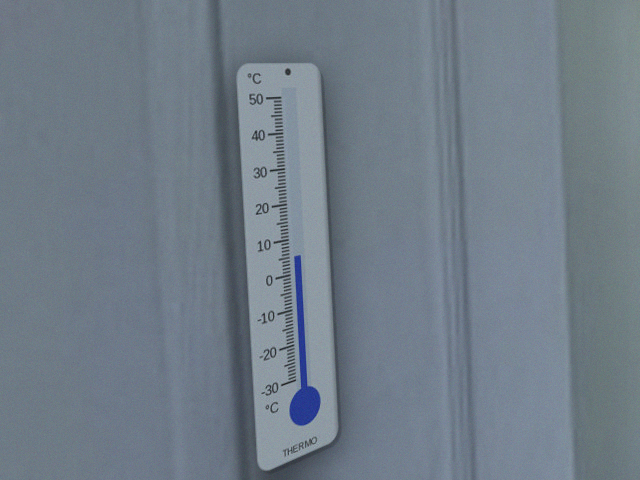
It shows 5 °C
